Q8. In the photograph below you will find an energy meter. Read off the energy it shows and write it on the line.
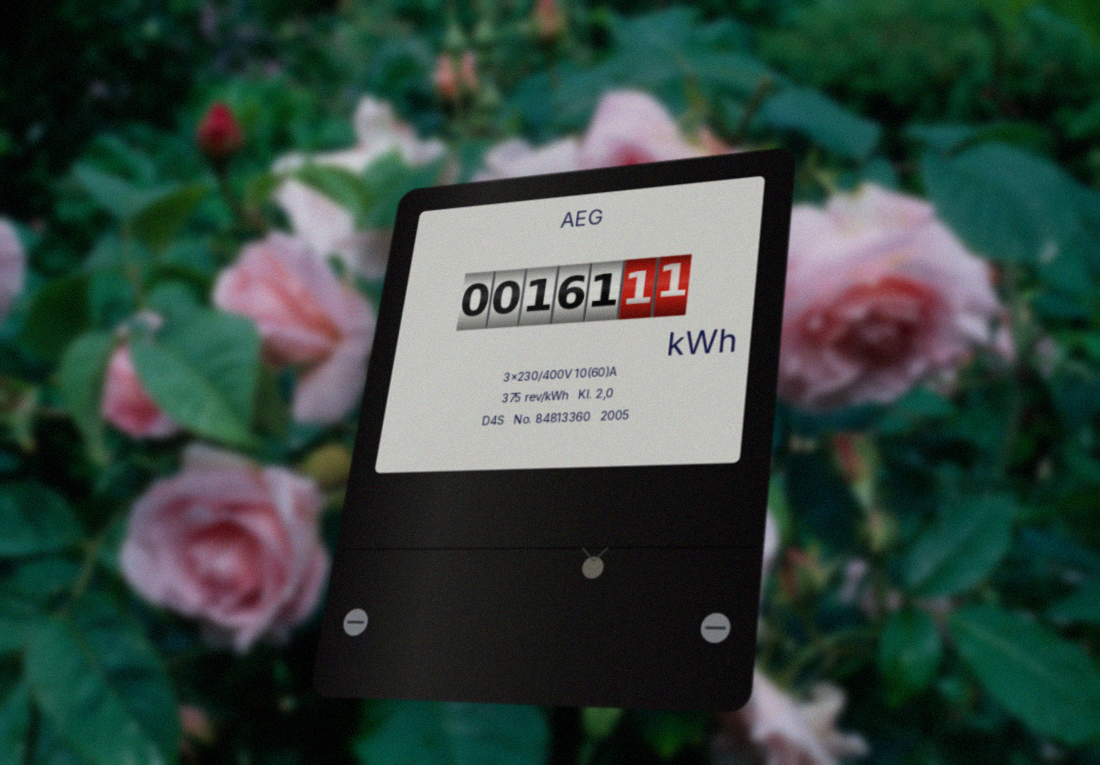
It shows 161.11 kWh
